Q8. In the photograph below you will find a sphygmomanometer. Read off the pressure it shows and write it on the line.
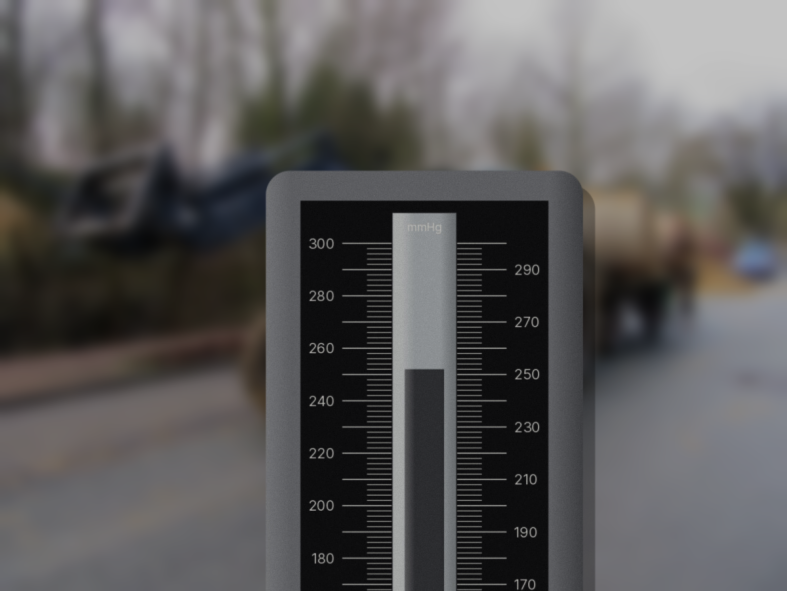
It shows 252 mmHg
